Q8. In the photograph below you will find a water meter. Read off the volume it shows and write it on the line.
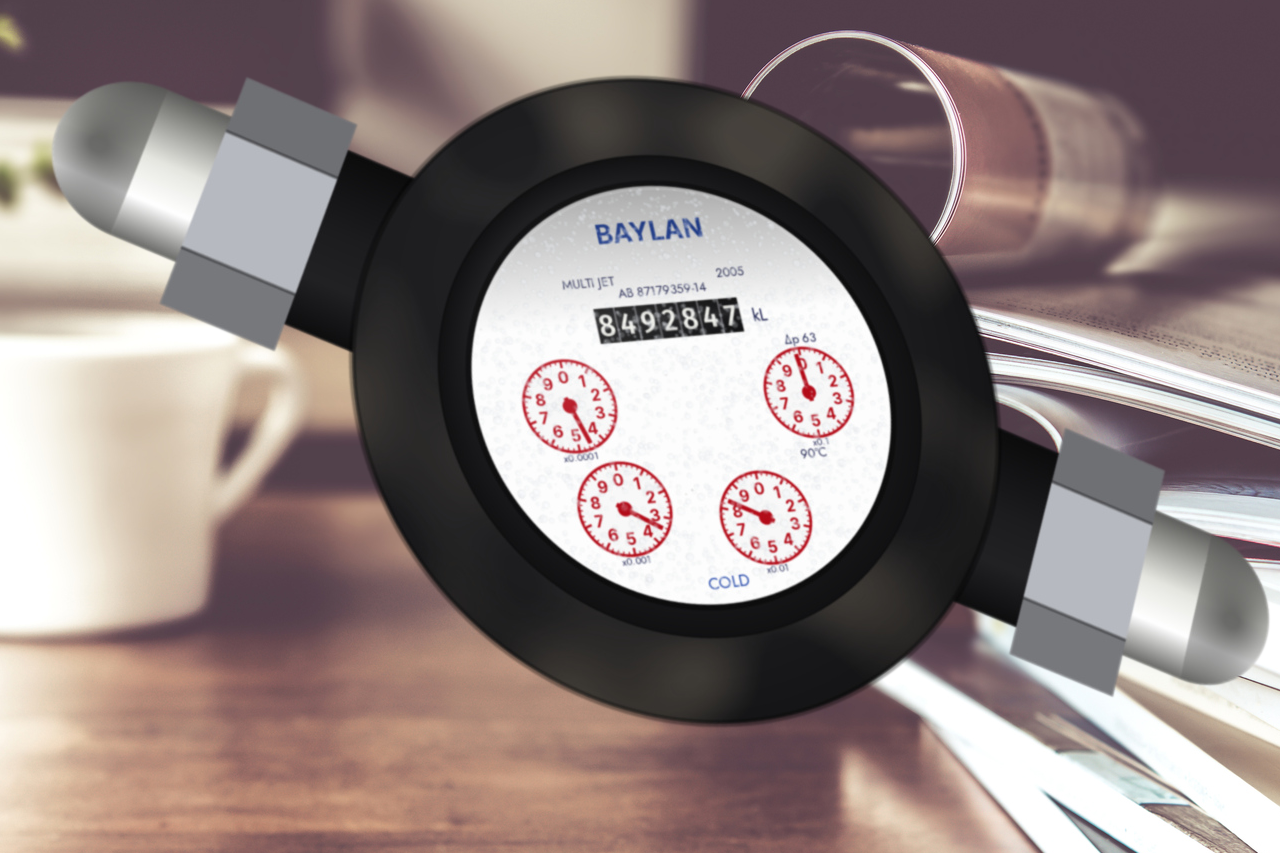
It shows 8492846.9834 kL
